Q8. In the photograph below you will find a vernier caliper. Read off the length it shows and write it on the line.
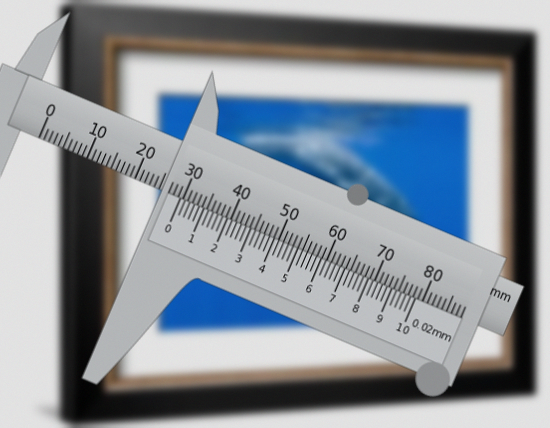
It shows 29.5 mm
